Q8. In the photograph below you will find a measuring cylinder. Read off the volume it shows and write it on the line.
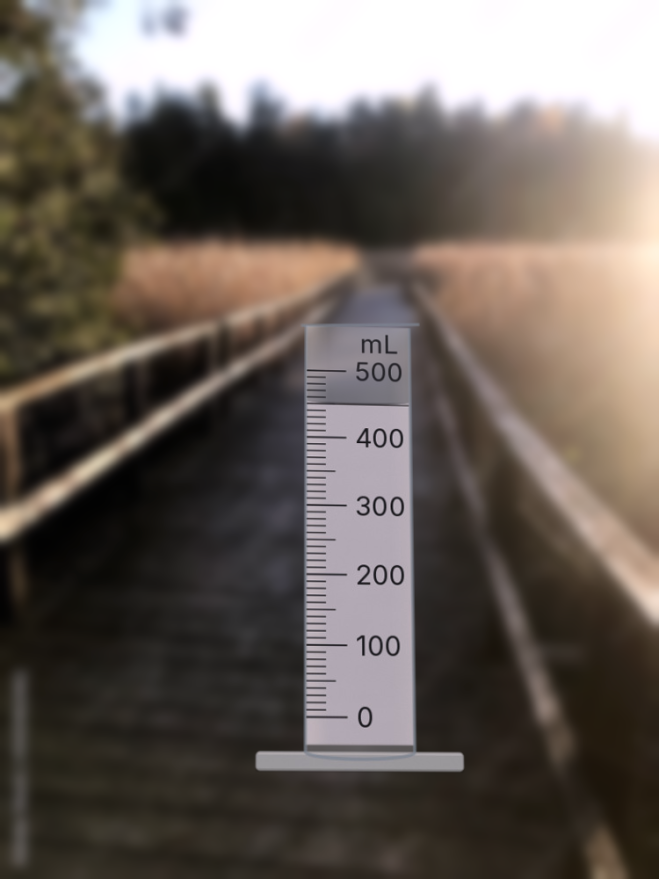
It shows 450 mL
